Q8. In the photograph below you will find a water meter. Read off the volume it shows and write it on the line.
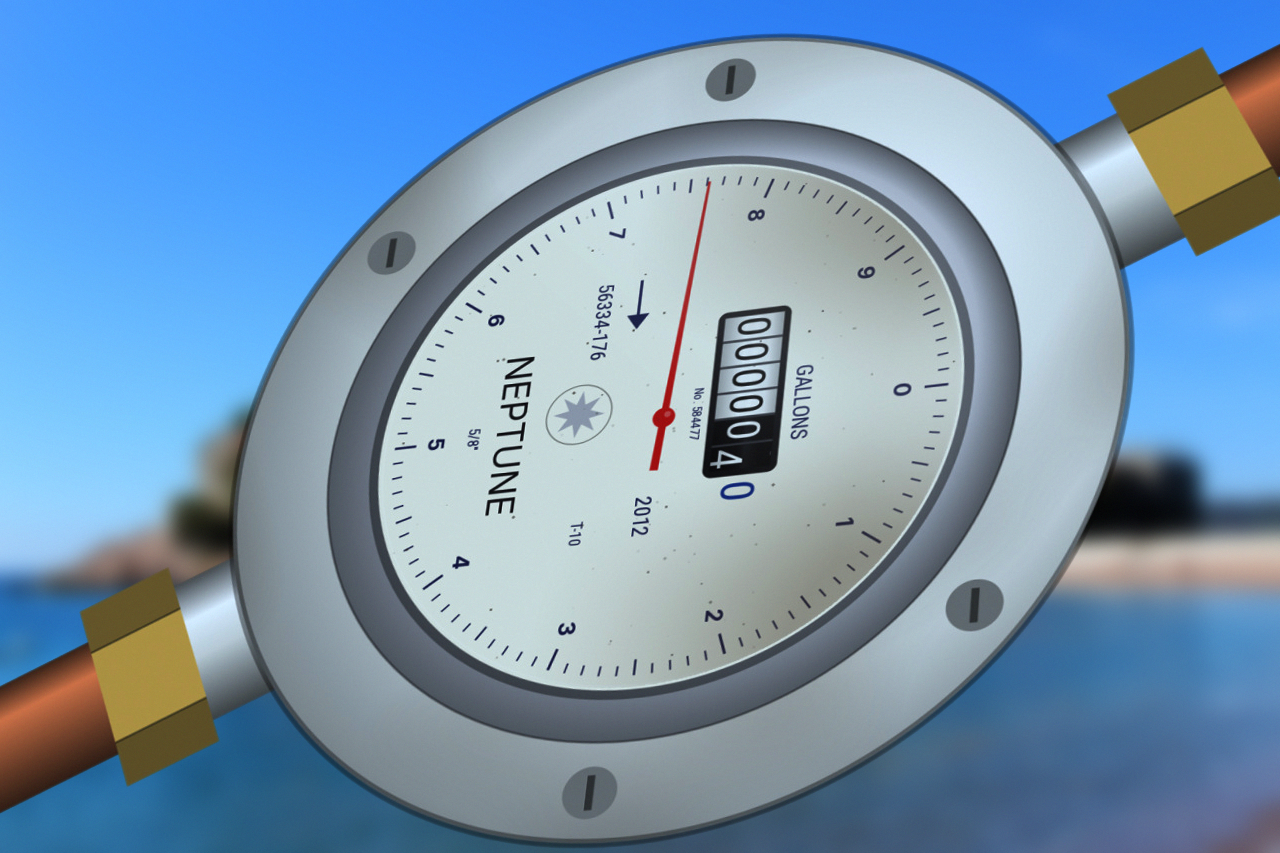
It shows 37.6 gal
